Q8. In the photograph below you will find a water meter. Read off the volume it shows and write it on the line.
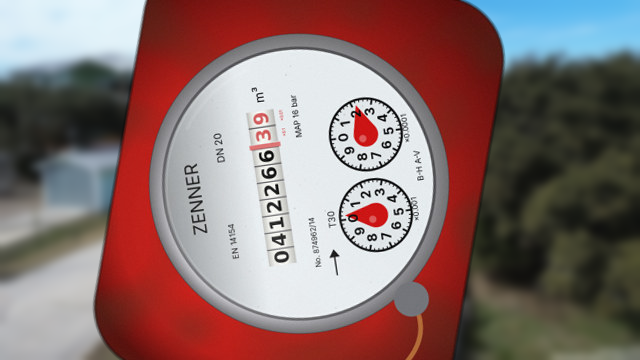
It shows 412266.3902 m³
